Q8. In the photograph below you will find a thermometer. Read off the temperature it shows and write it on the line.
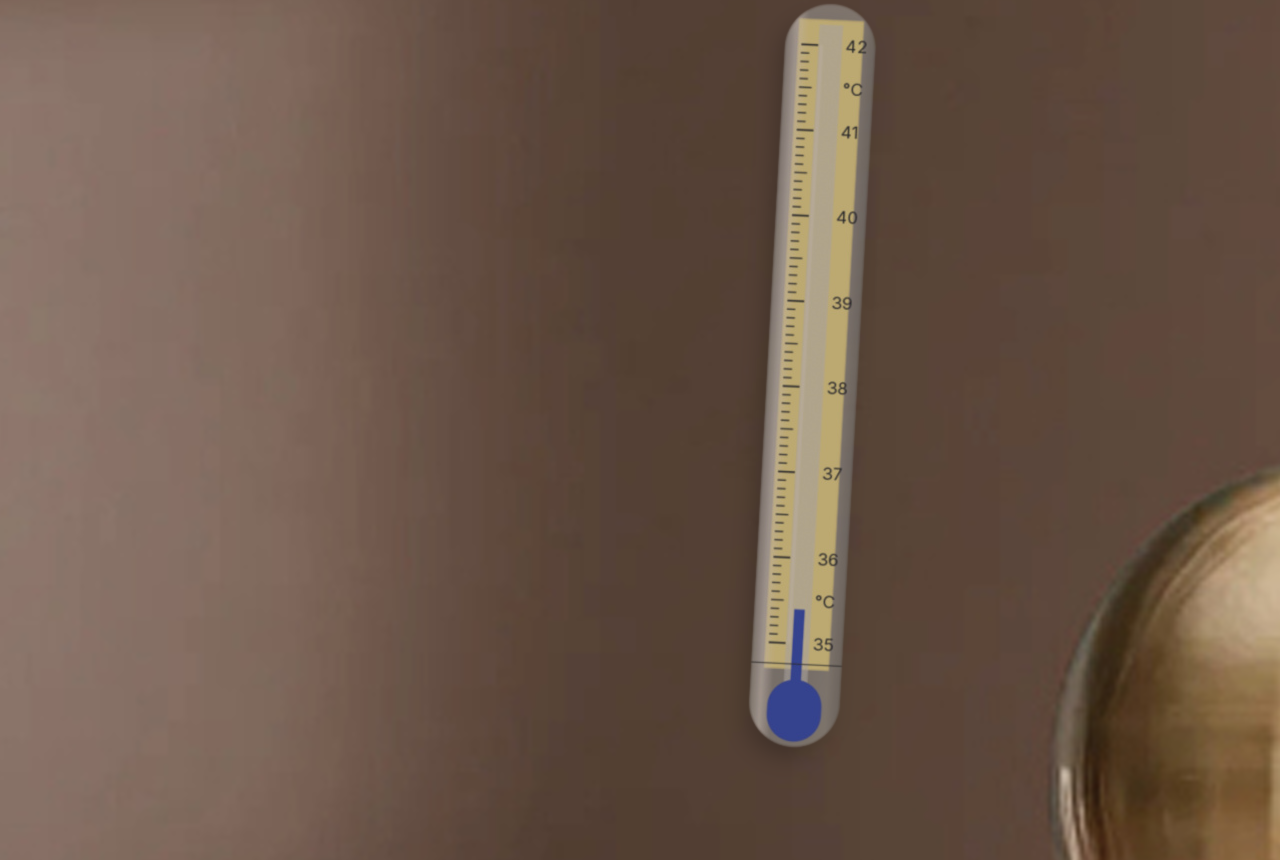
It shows 35.4 °C
